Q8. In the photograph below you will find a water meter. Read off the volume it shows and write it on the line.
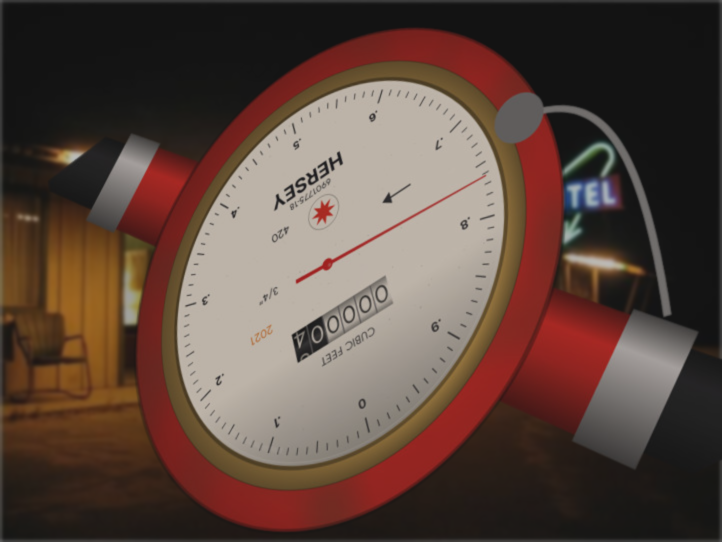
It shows 3.76 ft³
